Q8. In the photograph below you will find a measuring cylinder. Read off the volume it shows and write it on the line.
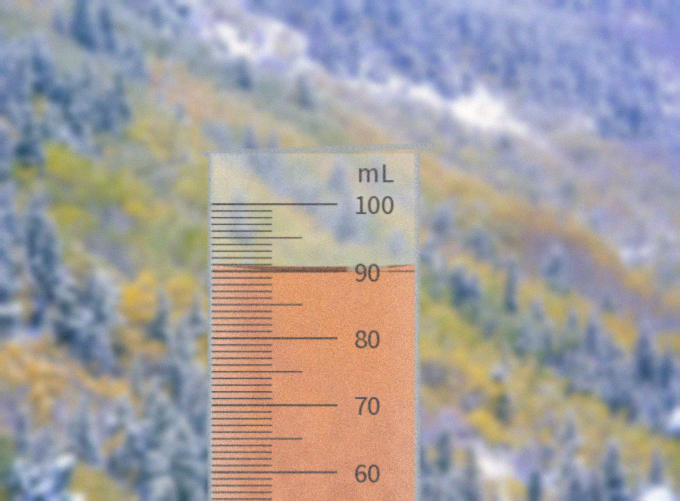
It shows 90 mL
